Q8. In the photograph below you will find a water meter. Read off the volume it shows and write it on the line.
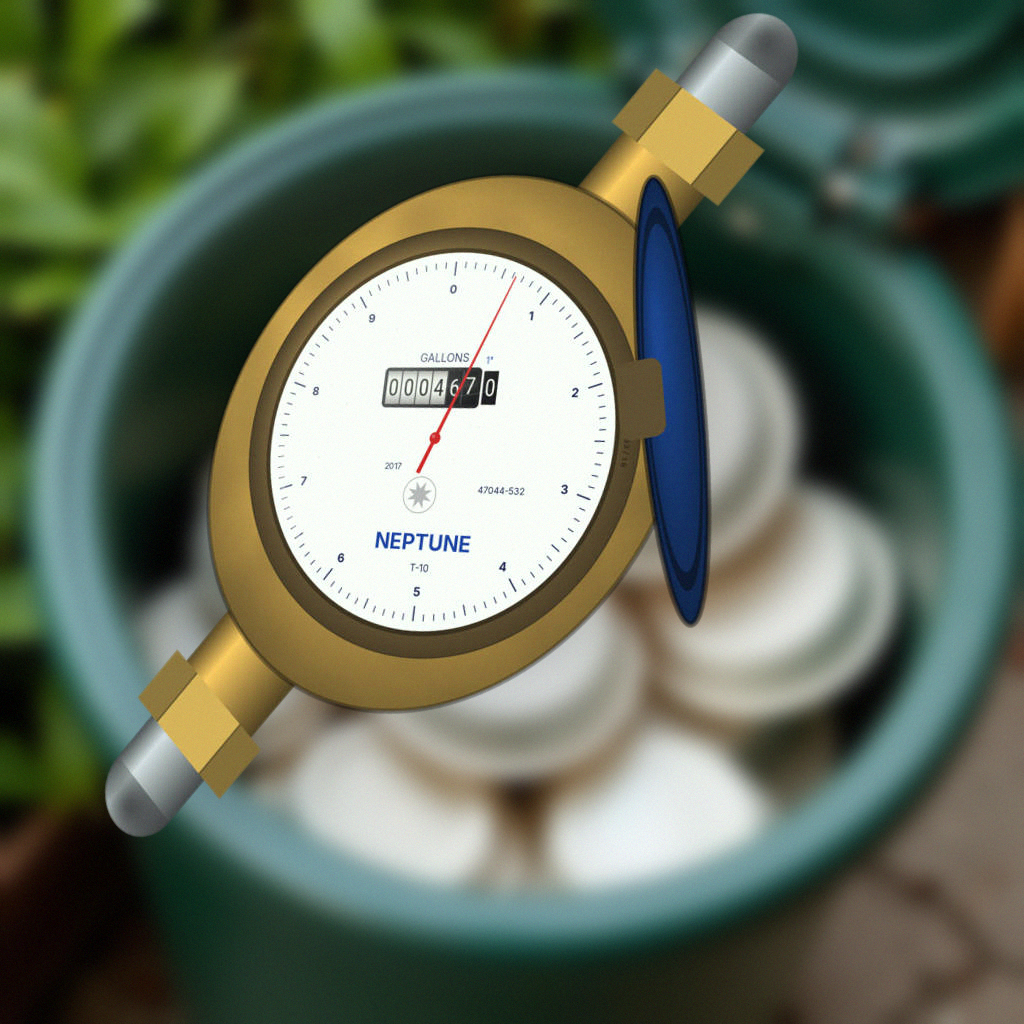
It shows 4670.6 gal
